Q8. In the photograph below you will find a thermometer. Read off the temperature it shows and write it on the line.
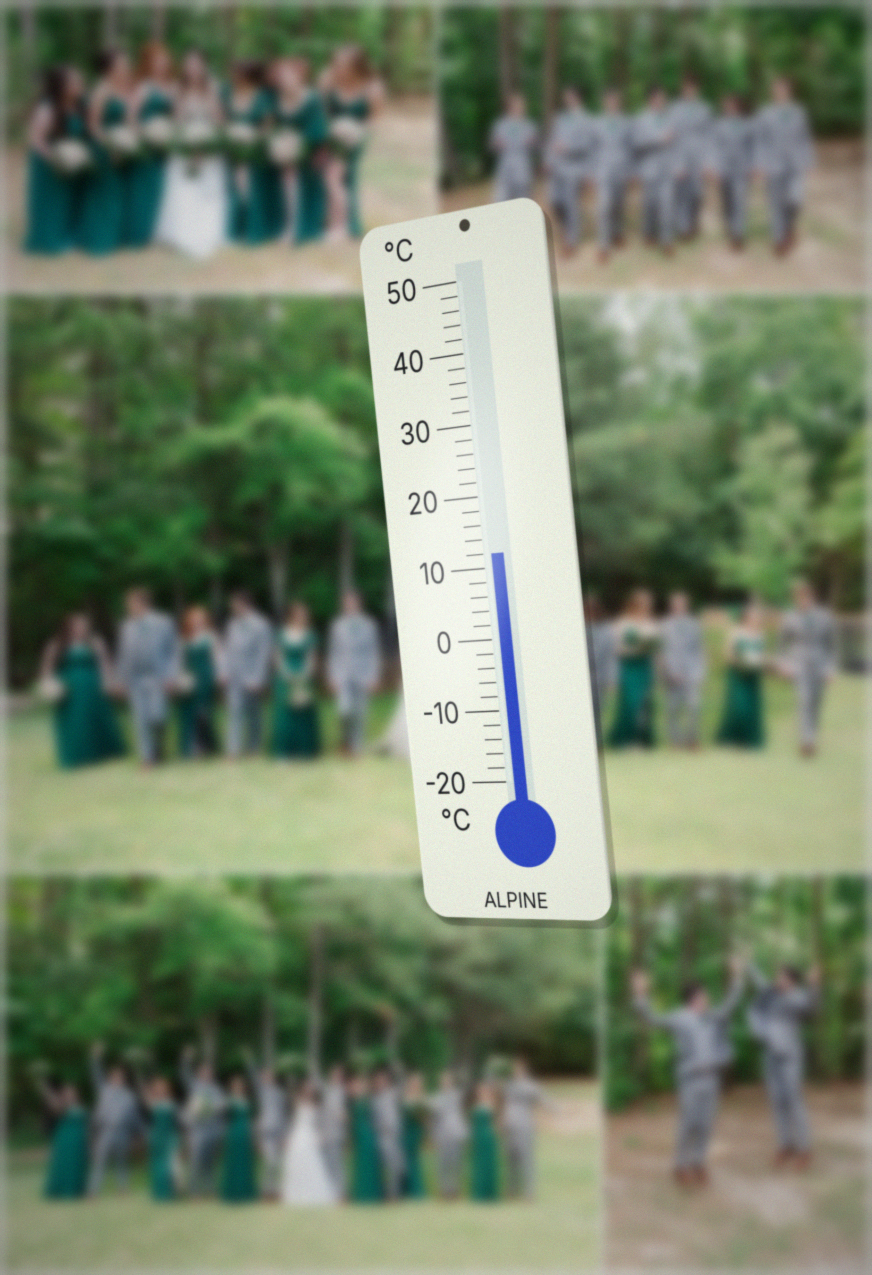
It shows 12 °C
